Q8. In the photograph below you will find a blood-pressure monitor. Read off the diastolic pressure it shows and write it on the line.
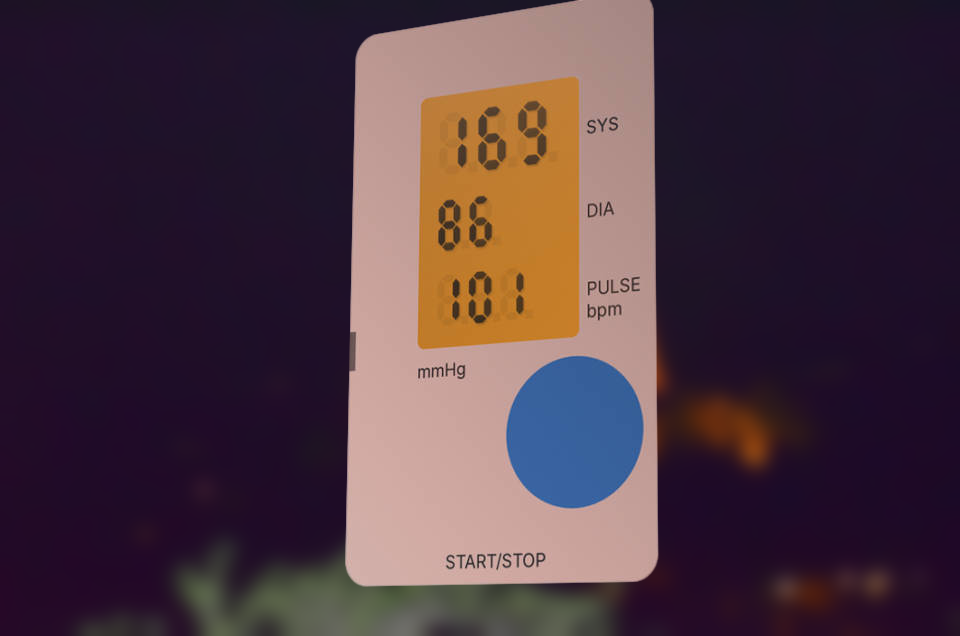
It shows 86 mmHg
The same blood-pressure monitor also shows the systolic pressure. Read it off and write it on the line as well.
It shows 169 mmHg
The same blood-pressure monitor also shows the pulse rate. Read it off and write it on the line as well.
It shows 101 bpm
